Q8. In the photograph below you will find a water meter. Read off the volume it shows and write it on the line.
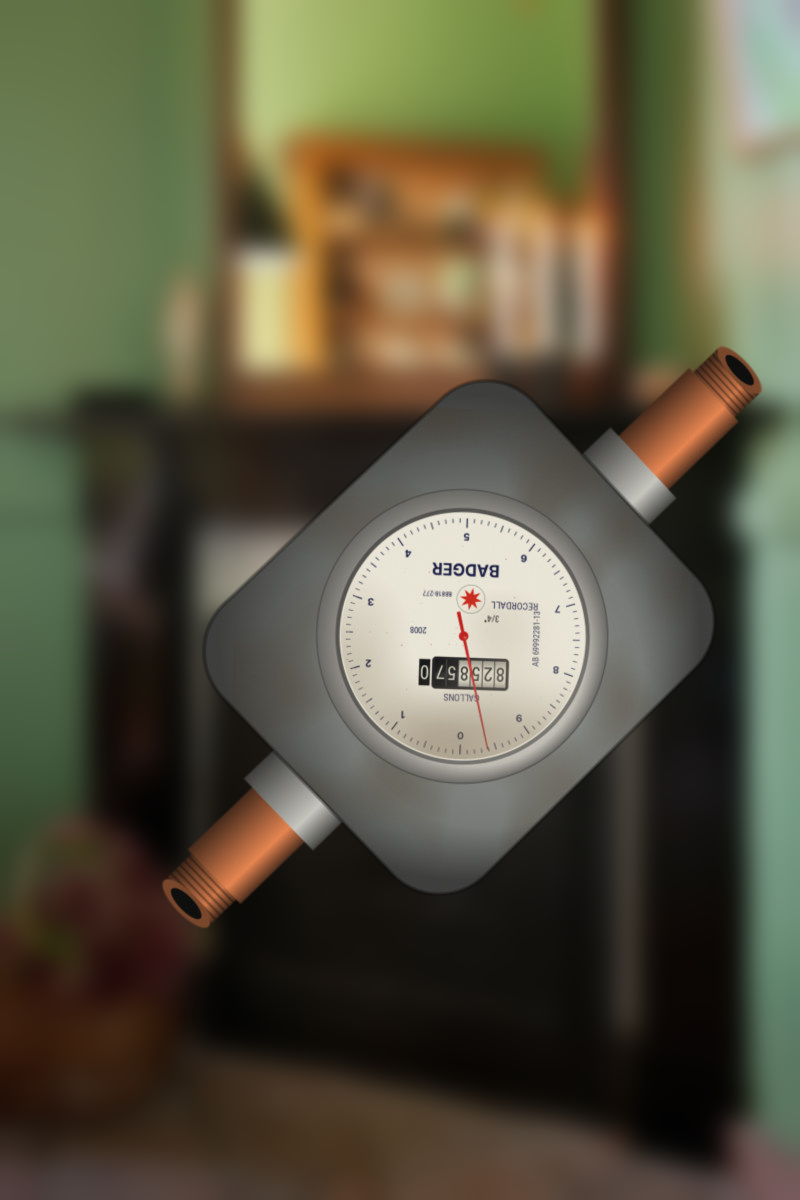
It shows 8258569.6 gal
